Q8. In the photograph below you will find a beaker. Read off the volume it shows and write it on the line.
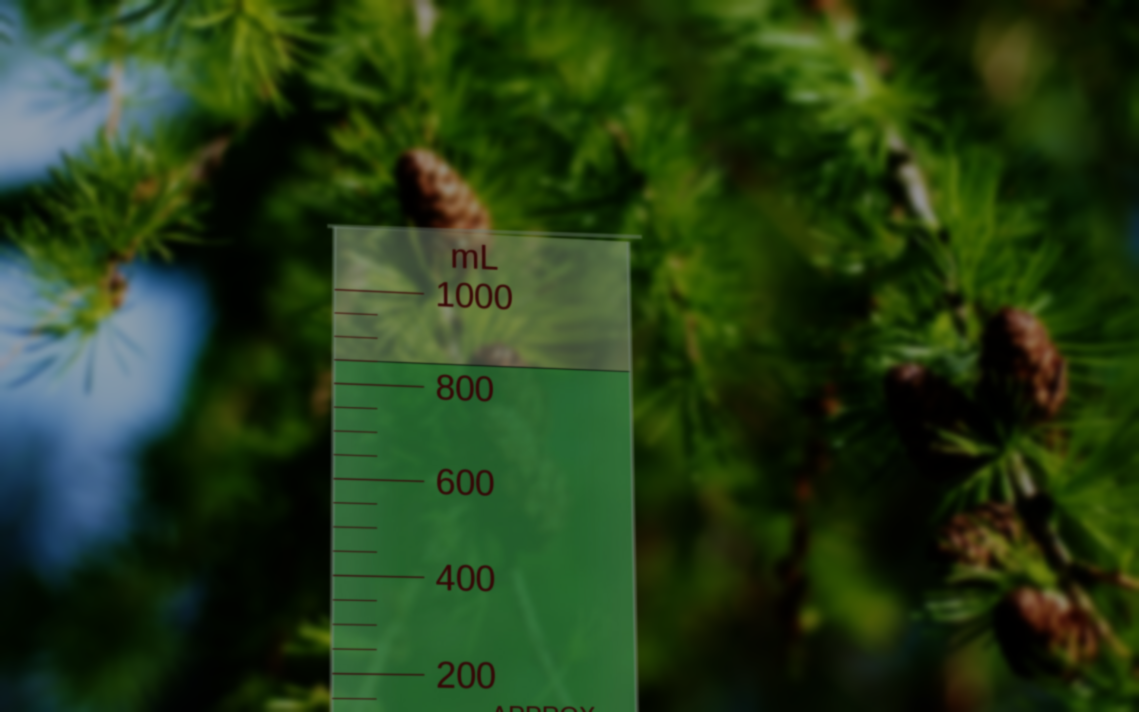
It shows 850 mL
